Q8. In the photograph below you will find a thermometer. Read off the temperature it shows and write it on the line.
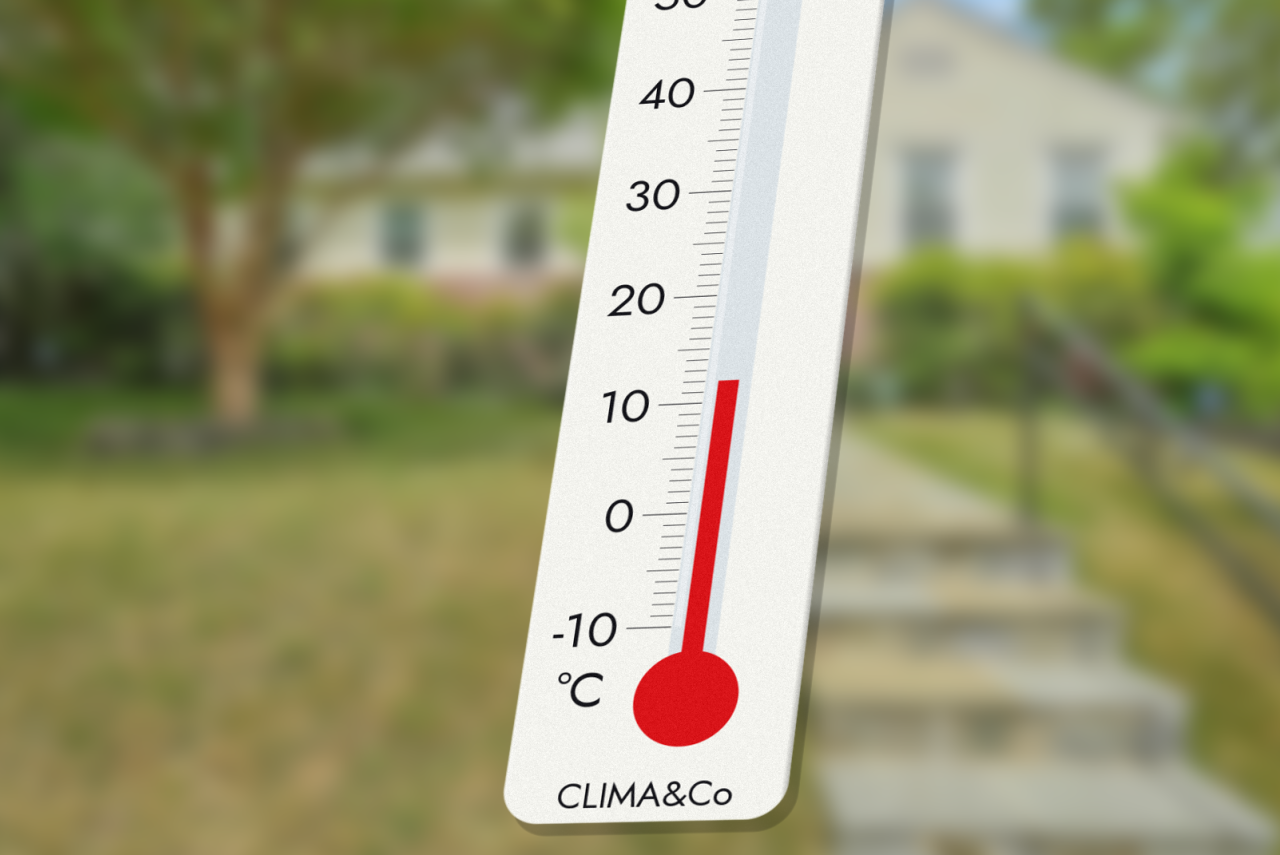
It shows 12 °C
